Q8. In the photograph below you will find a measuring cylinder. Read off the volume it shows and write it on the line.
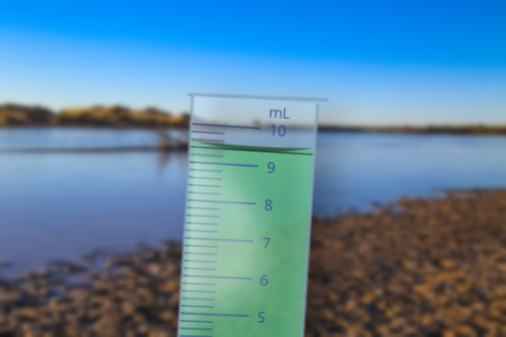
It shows 9.4 mL
